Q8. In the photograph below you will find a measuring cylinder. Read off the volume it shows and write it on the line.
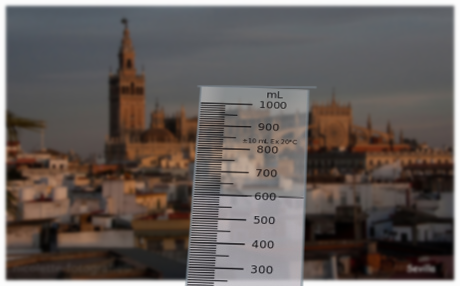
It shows 600 mL
